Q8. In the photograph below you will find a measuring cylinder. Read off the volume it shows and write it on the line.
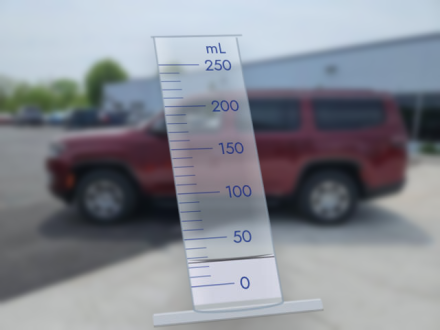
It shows 25 mL
